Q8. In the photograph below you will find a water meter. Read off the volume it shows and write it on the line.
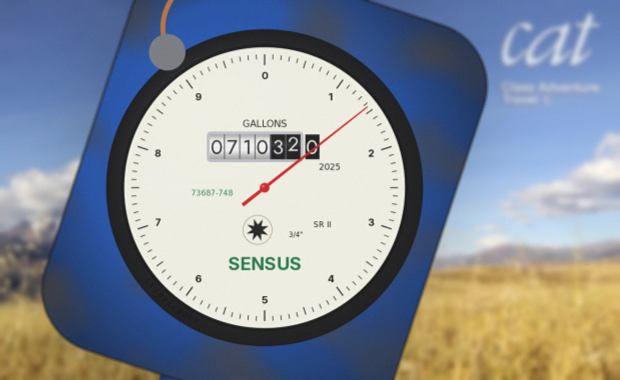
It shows 710321.4 gal
